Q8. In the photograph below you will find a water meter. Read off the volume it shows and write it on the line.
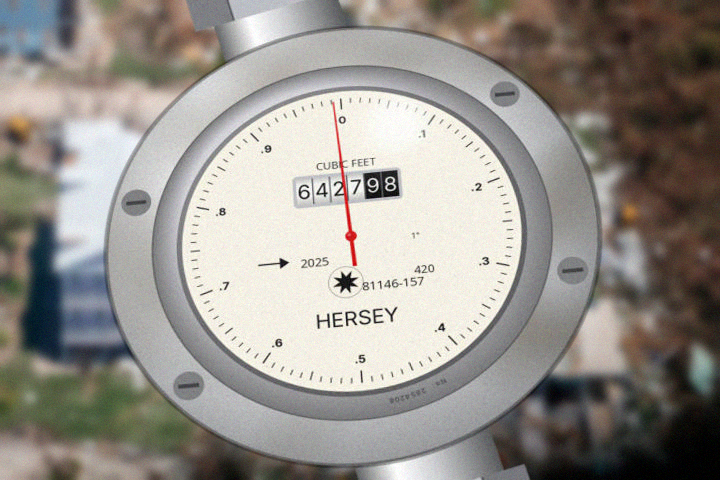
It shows 642797.99 ft³
